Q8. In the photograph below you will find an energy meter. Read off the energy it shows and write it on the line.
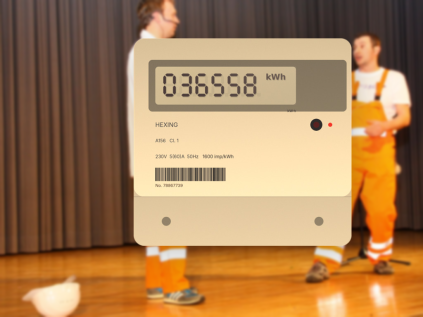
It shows 36558 kWh
